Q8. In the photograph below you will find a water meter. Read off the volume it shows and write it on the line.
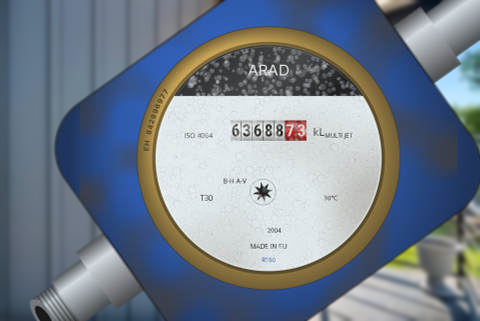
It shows 63688.73 kL
